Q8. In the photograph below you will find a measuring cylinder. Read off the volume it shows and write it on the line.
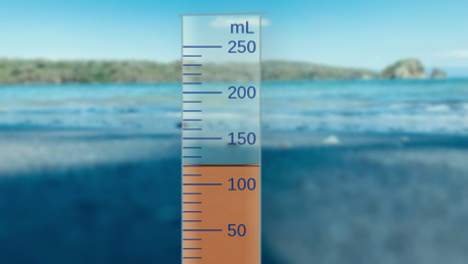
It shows 120 mL
